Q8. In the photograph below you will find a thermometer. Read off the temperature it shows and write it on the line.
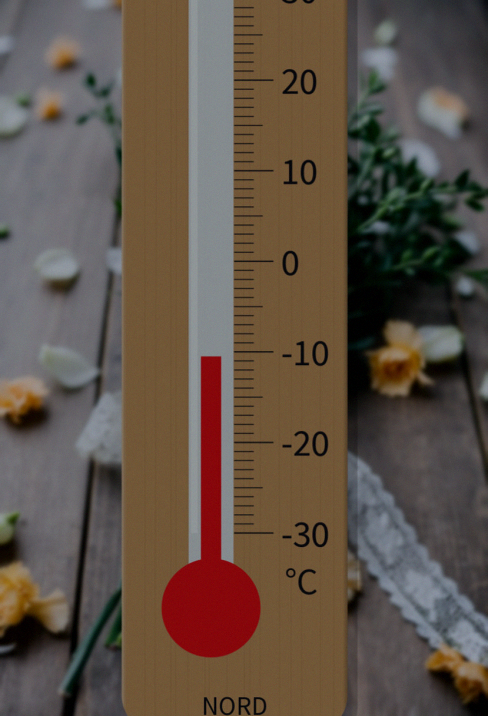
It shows -10.5 °C
